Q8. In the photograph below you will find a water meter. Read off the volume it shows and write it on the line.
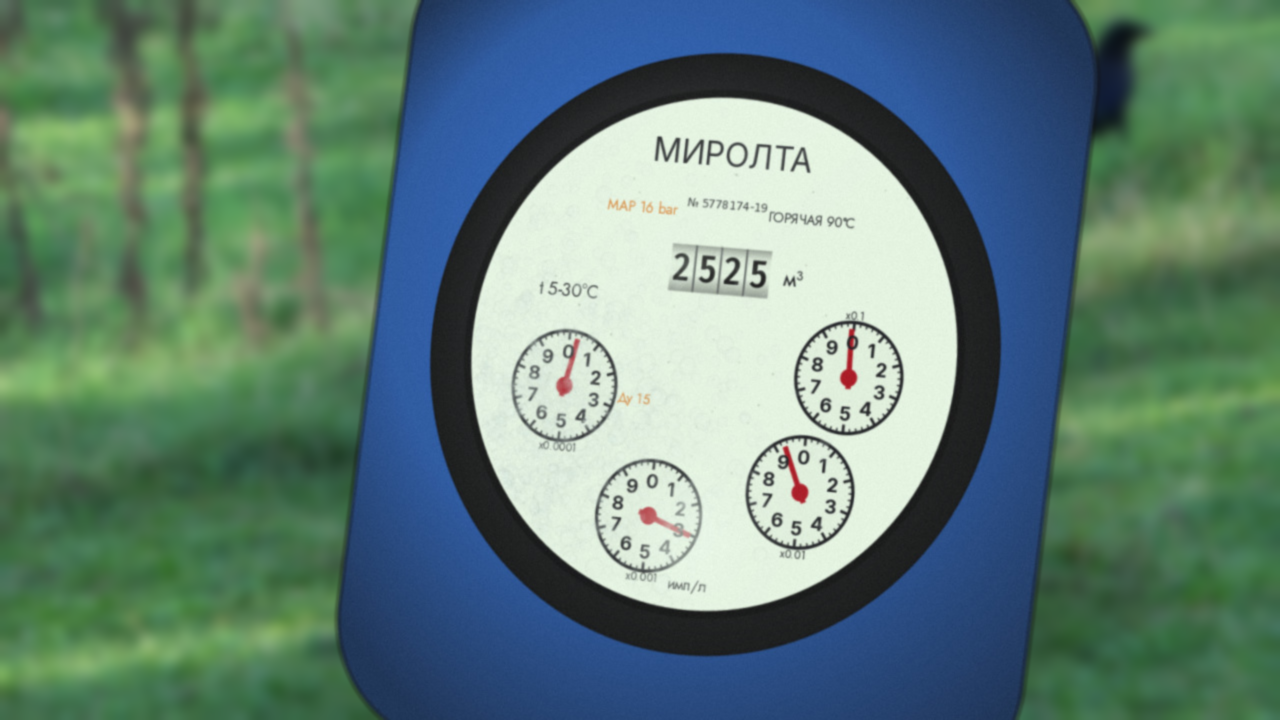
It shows 2524.9930 m³
